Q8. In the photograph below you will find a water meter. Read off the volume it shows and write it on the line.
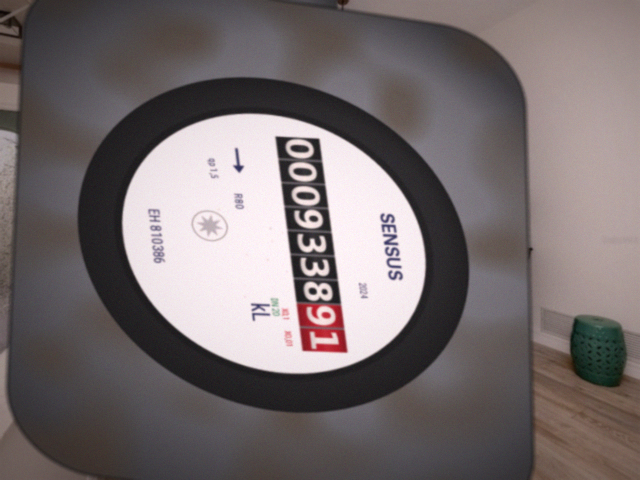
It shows 9338.91 kL
